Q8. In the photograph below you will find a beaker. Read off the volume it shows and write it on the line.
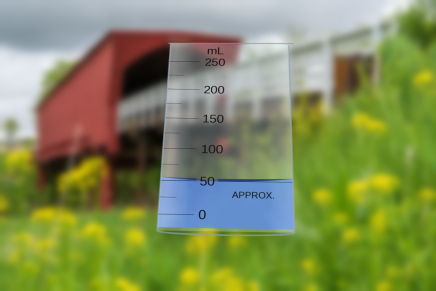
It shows 50 mL
